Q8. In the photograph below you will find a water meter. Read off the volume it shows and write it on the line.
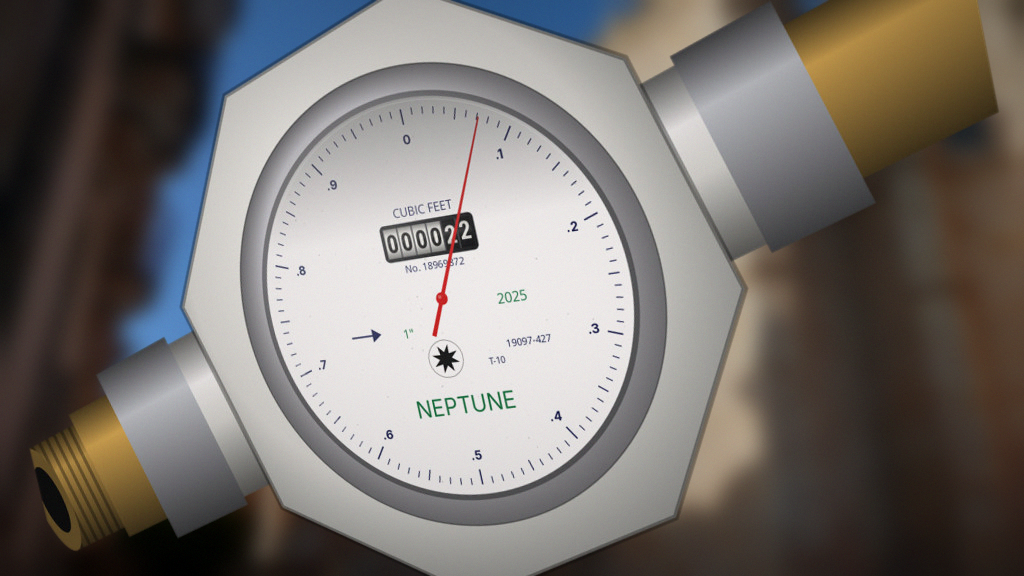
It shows 22.07 ft³
